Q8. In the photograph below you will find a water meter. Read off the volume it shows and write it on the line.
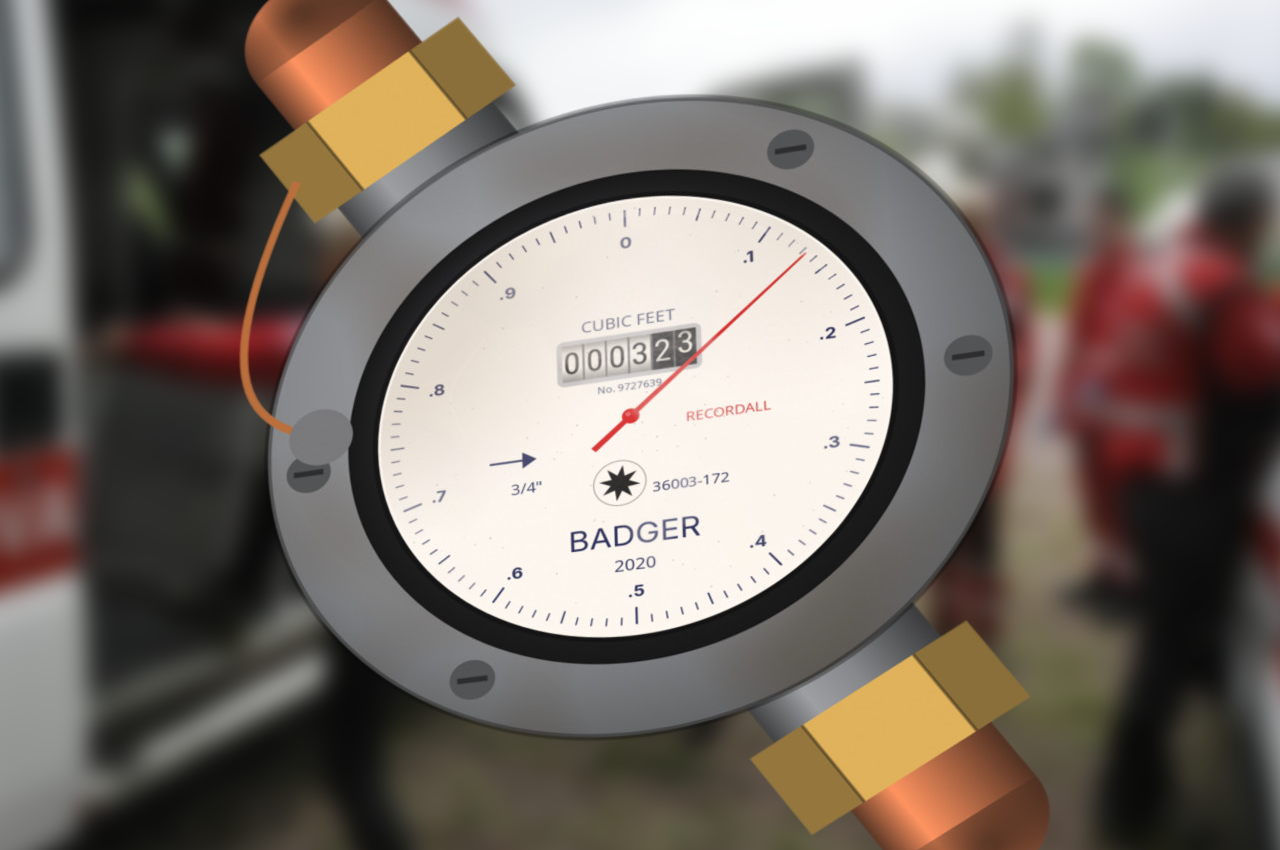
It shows 323.13 ft³
